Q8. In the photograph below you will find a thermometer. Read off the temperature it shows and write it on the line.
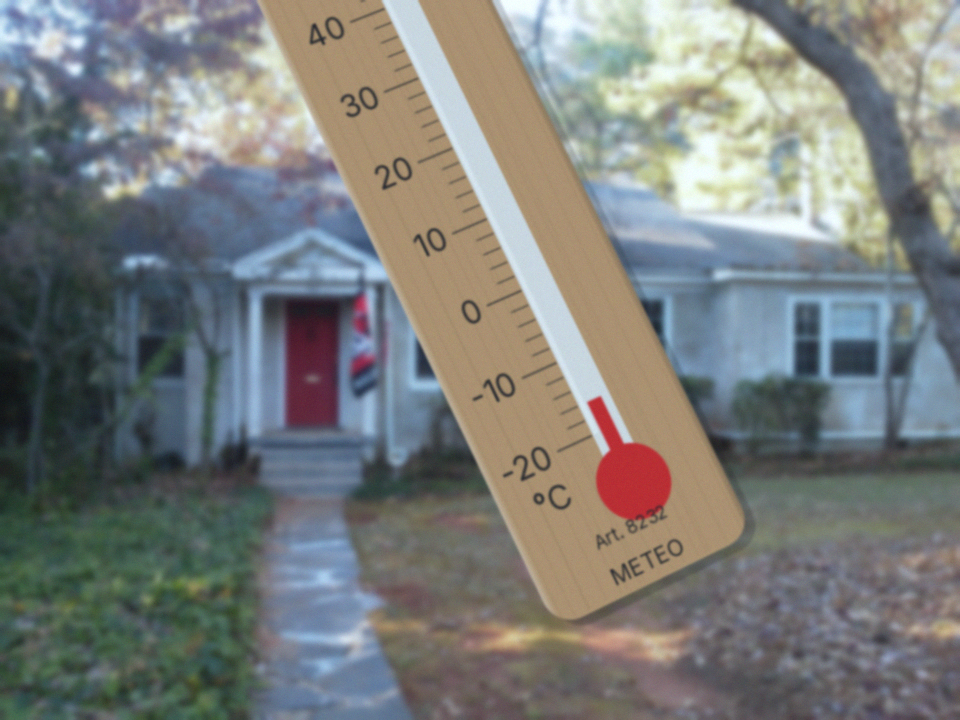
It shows -16 °C
